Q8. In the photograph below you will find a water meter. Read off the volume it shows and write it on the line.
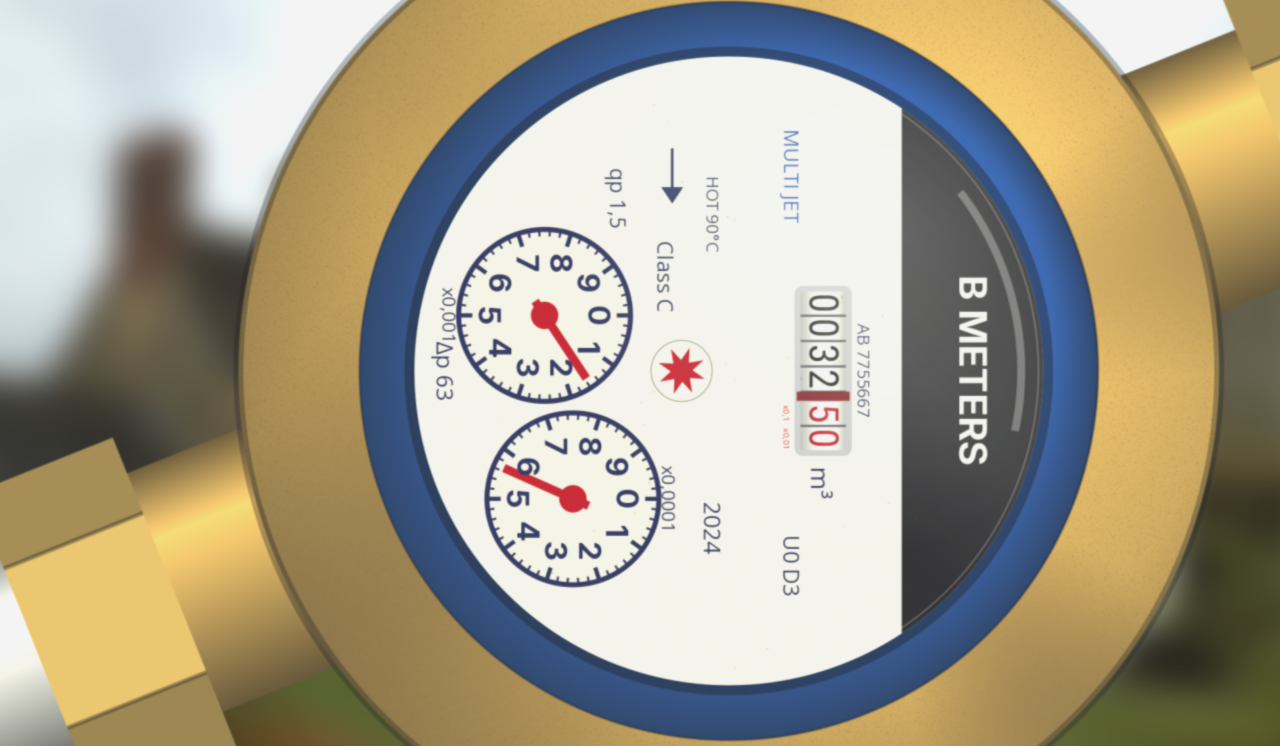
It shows 32.5015 m³
